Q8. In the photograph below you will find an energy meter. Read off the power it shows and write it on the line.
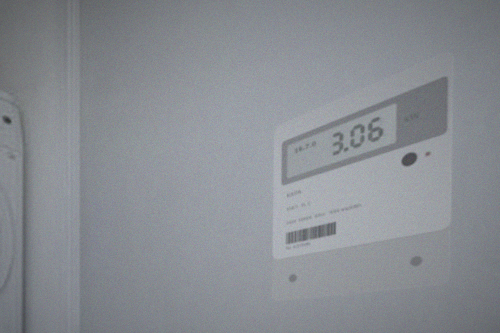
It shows 3.06 kW
